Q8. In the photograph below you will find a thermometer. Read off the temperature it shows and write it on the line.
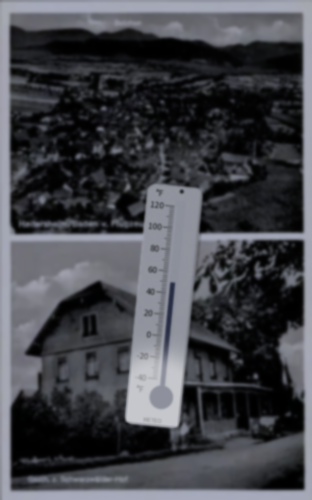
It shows 50 °F
